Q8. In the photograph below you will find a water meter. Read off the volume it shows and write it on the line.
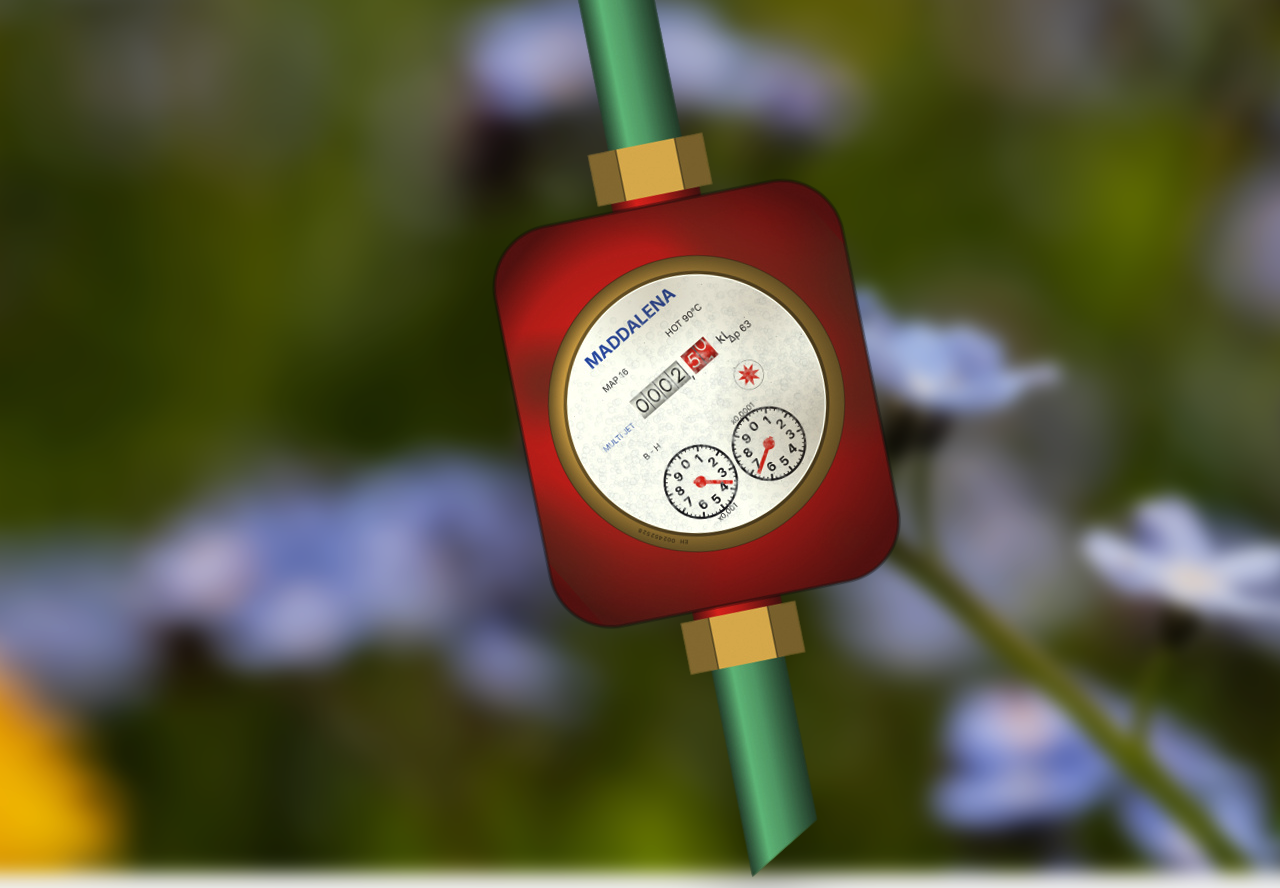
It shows 2.5036 kL
